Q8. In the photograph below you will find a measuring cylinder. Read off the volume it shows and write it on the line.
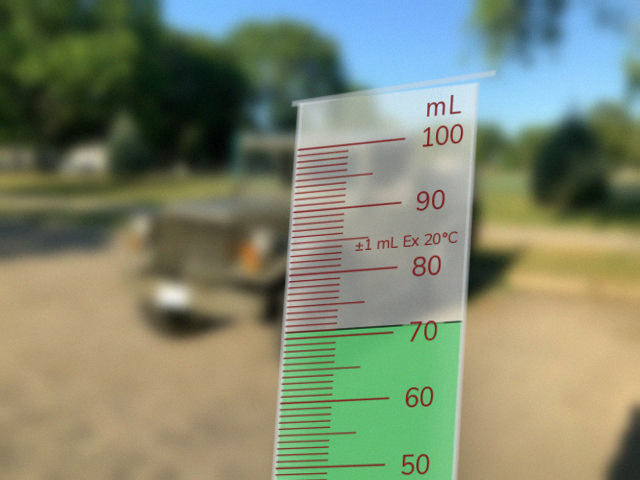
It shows 71 mL
